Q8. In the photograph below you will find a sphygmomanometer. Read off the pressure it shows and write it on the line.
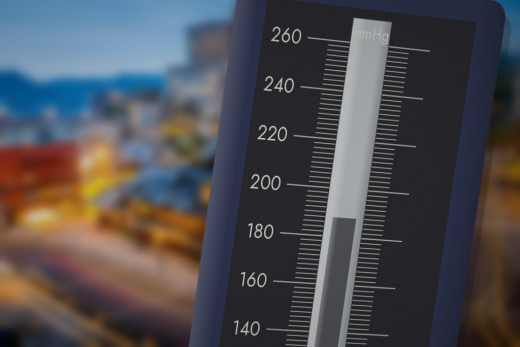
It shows 188 mmHg
